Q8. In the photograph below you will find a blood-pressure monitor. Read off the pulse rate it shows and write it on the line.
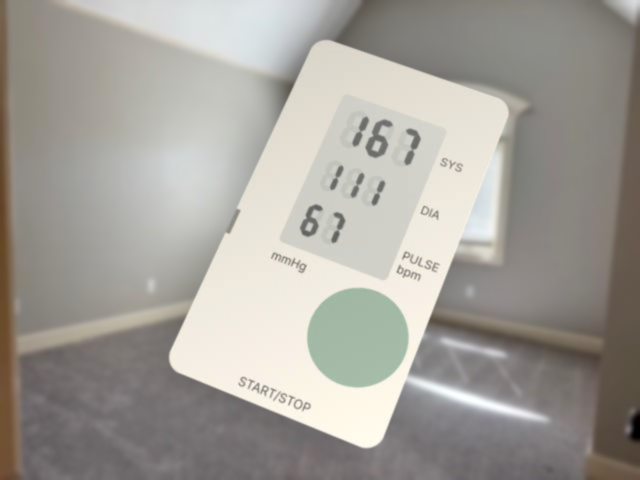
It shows 67 bpm
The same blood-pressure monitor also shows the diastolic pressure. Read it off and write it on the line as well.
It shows 111 mmHg
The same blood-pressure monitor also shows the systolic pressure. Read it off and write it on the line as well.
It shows 167 mmHg
